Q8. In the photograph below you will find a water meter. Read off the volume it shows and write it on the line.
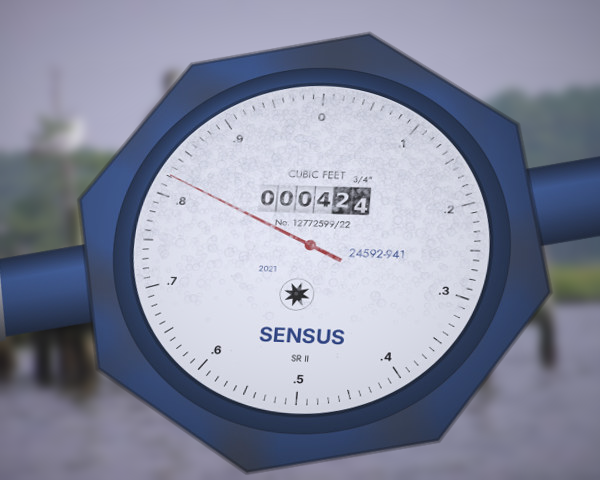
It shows 423.82 ft³
